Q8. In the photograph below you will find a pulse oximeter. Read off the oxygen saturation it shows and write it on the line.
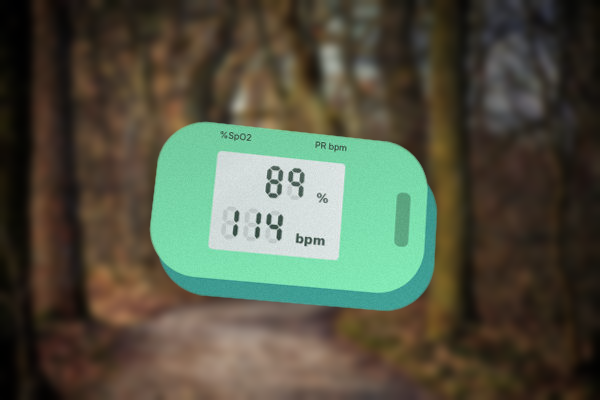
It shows 89 %
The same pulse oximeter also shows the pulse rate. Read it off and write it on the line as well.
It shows 114 bpm
